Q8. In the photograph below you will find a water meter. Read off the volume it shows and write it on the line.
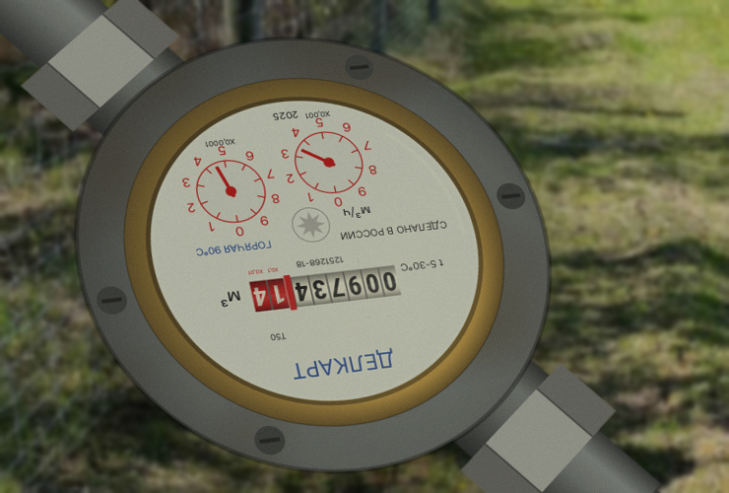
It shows 9734.1434 m³
